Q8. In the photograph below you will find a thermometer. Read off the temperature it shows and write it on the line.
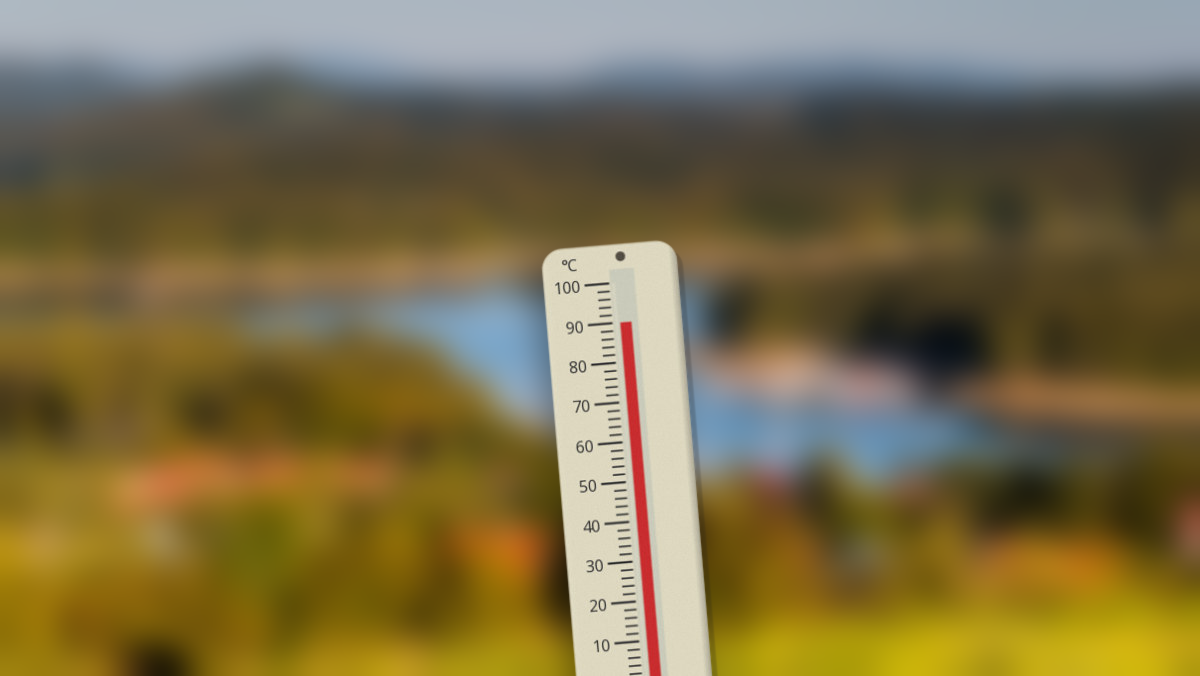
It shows 90 °C
